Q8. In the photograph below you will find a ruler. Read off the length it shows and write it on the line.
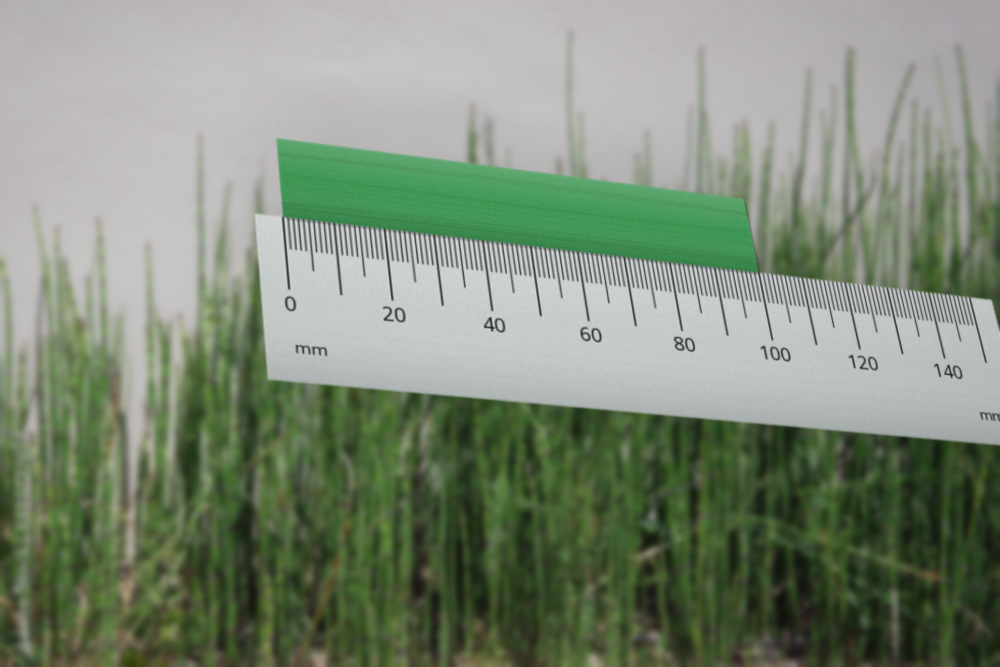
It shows 100 mm
